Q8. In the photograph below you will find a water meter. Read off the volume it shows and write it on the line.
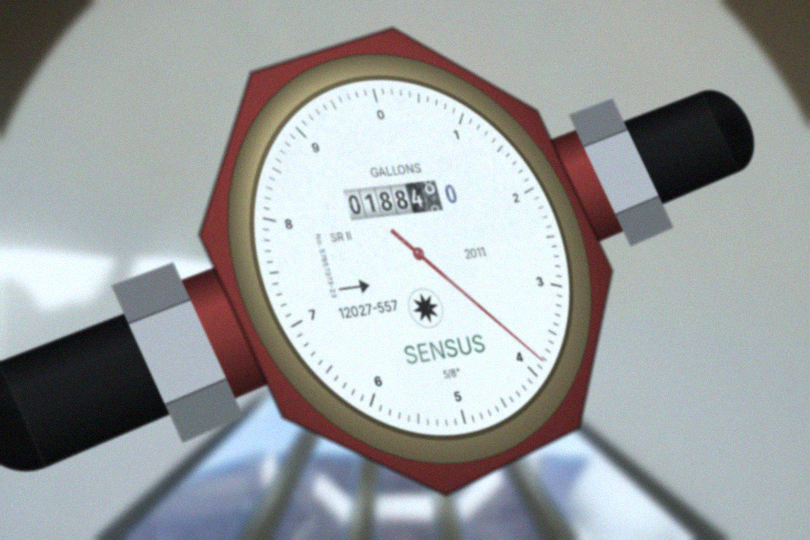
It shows 188483.8 gal
